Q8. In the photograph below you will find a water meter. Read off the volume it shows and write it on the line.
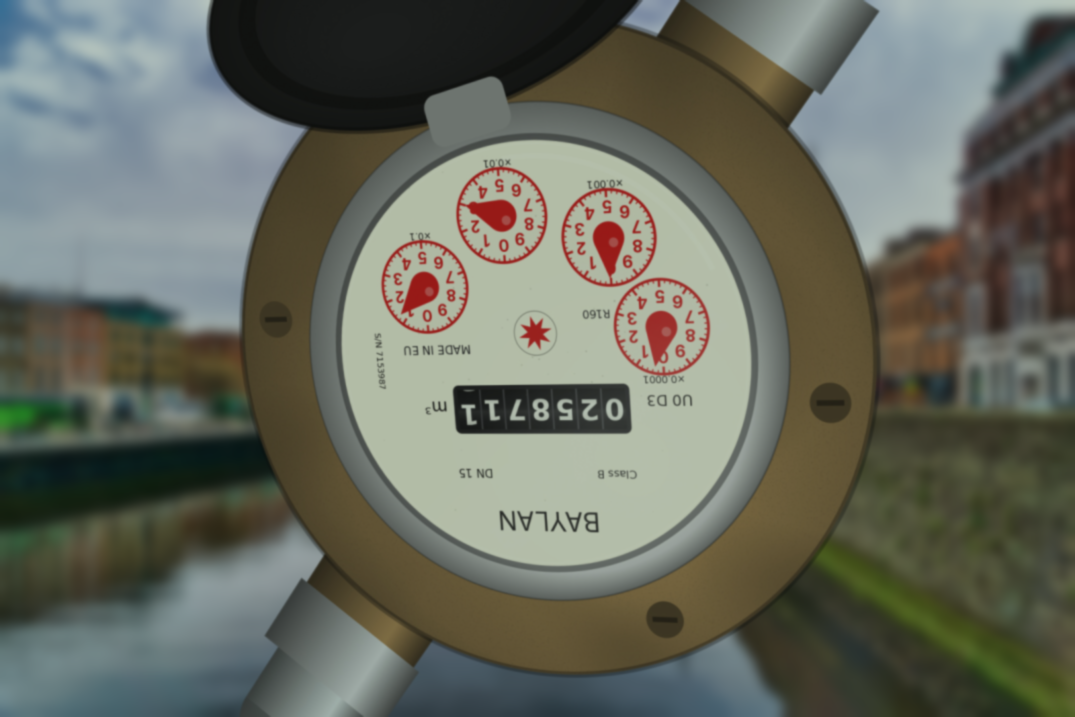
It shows 258711.1300 m³
